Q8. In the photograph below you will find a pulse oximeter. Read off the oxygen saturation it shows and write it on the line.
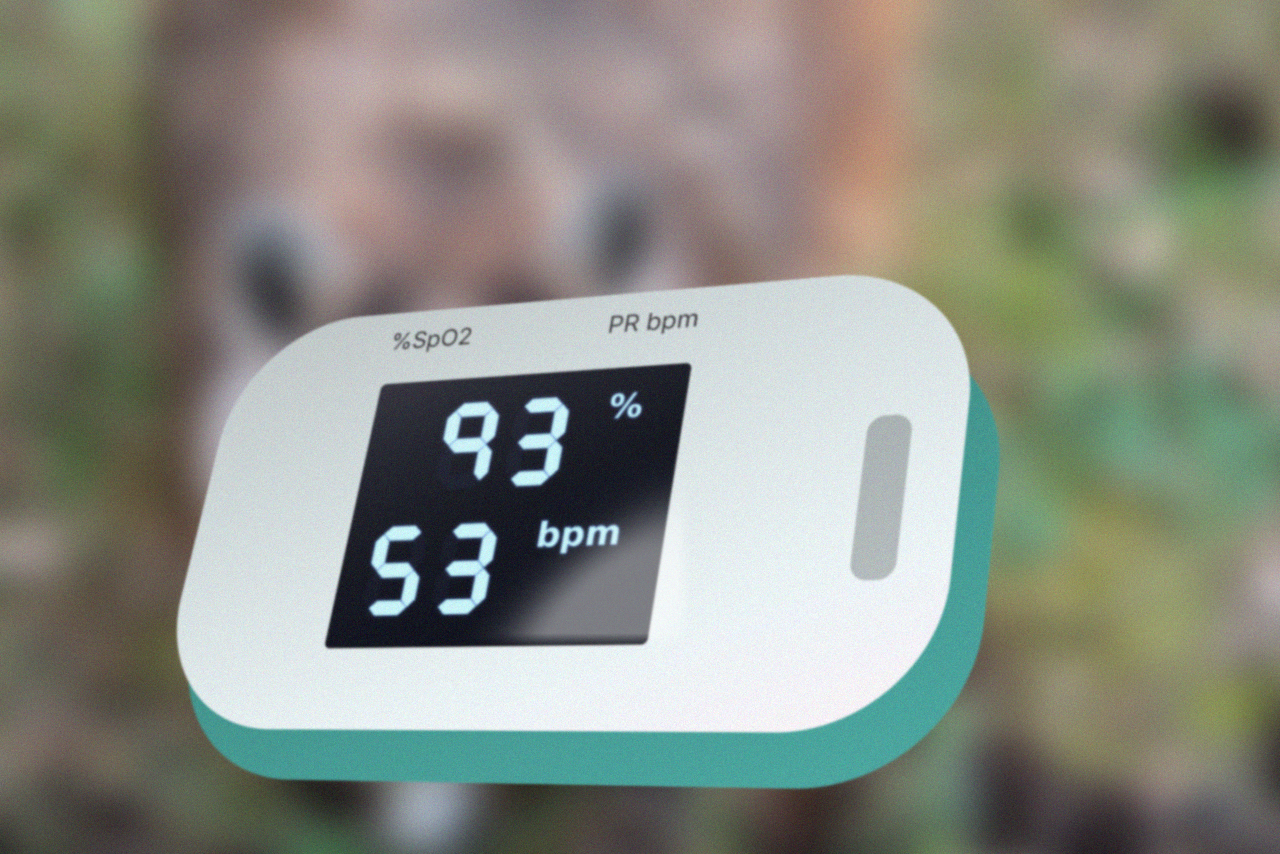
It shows 93 %
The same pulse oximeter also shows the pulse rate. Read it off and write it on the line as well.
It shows 53 bpm
